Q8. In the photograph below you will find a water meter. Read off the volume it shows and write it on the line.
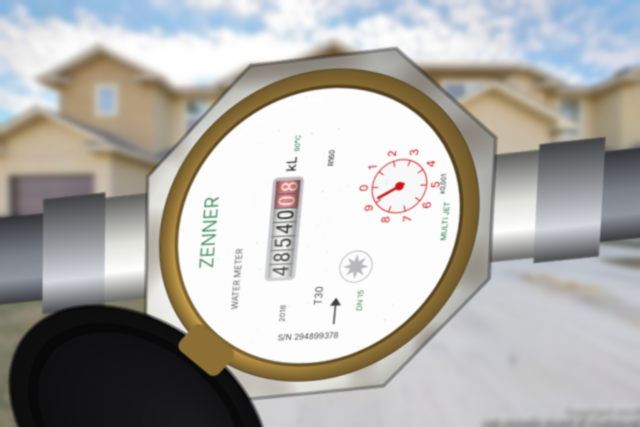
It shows 48540.079 kL
